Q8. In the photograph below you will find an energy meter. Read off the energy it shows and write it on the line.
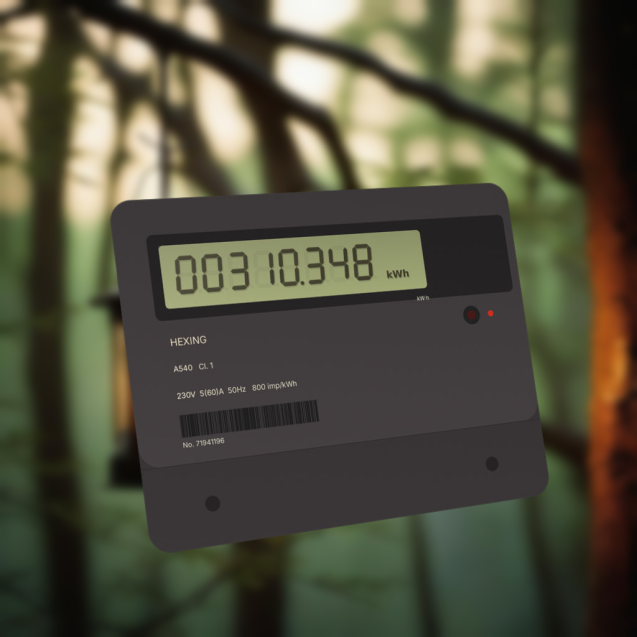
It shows 310.348 kWh
